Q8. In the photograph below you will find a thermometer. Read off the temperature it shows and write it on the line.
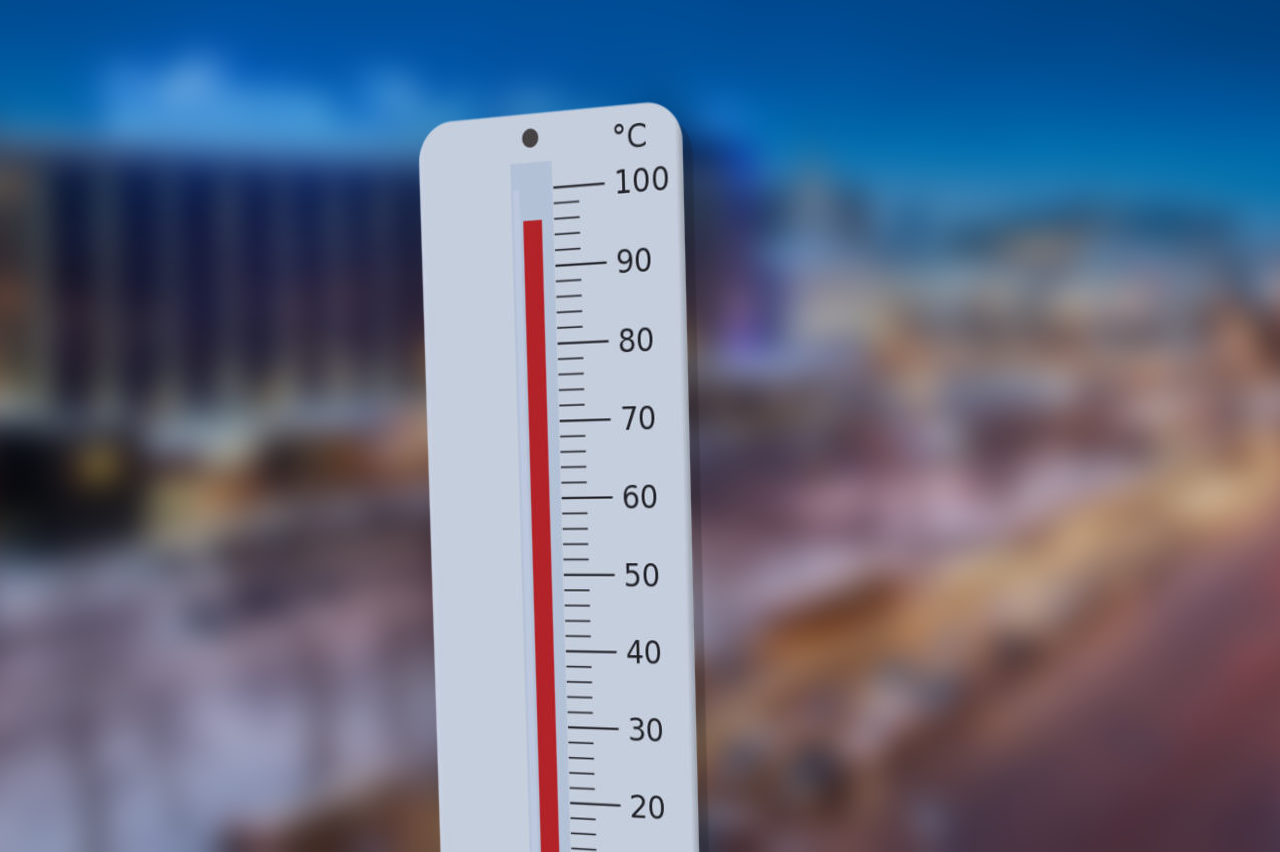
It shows 96 °C
